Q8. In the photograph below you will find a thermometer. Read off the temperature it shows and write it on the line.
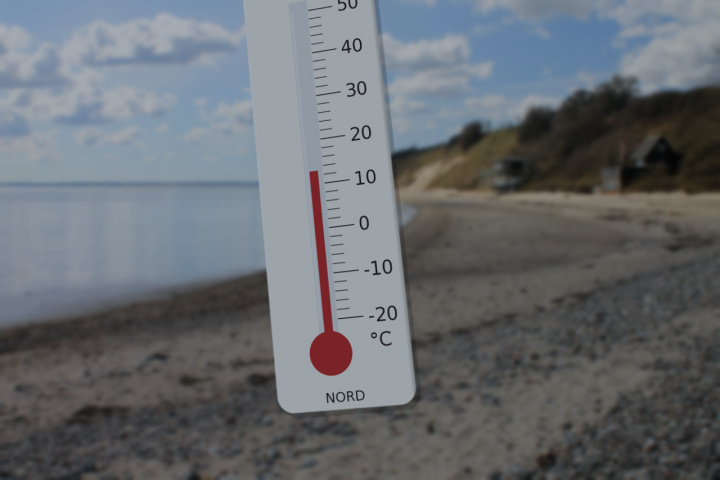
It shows 13 °C
